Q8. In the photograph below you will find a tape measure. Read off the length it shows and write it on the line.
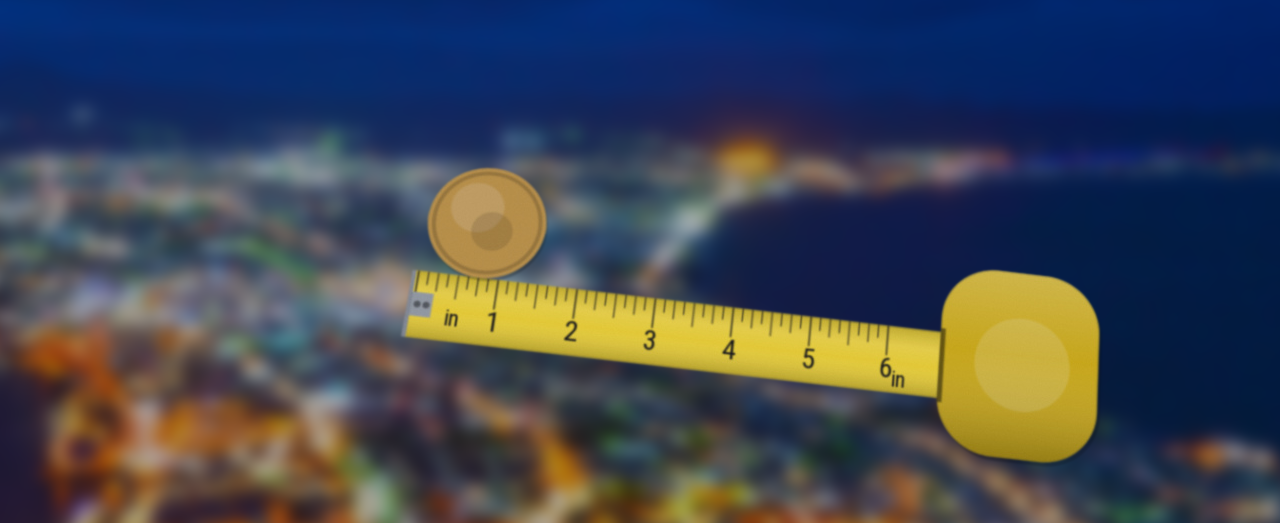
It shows 1.5 in
